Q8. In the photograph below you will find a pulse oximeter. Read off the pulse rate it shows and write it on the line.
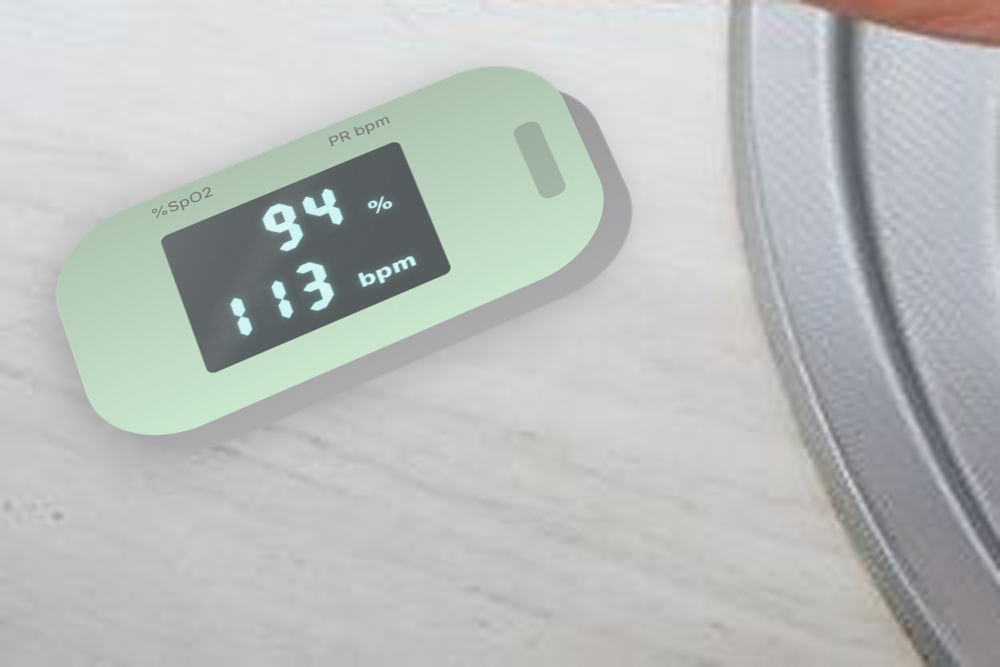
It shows 113 bpm
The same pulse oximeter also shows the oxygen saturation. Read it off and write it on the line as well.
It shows 94 %
